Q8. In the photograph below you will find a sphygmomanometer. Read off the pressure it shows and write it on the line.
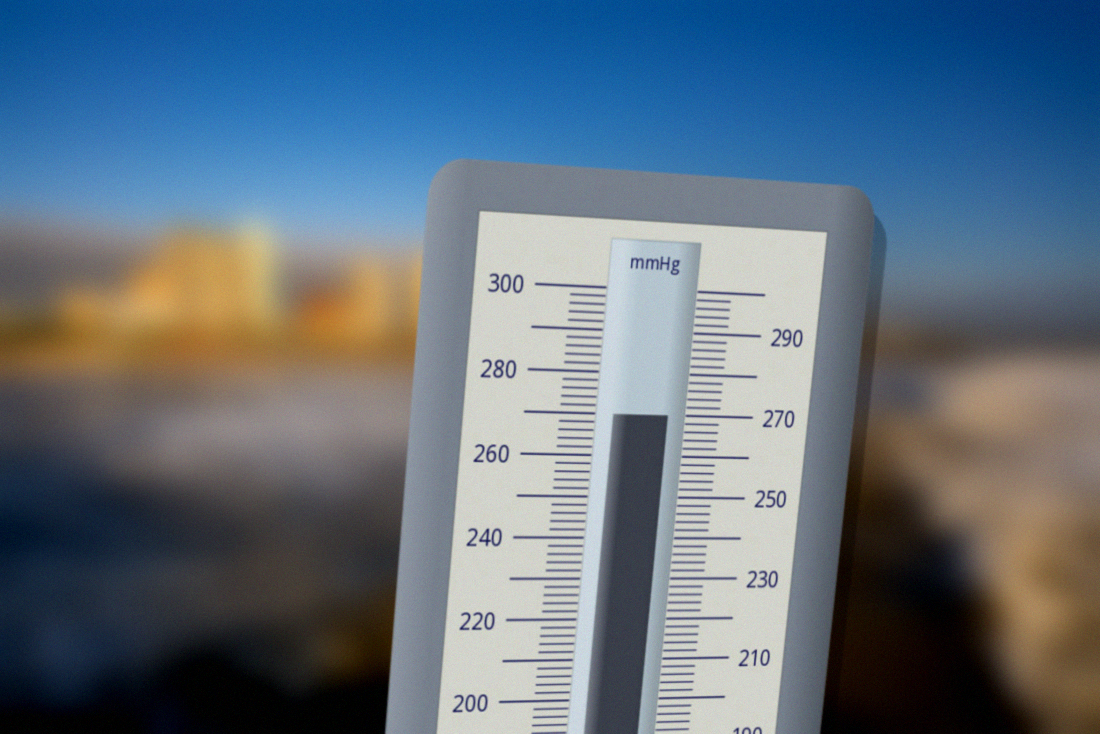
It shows 270 mmHg
